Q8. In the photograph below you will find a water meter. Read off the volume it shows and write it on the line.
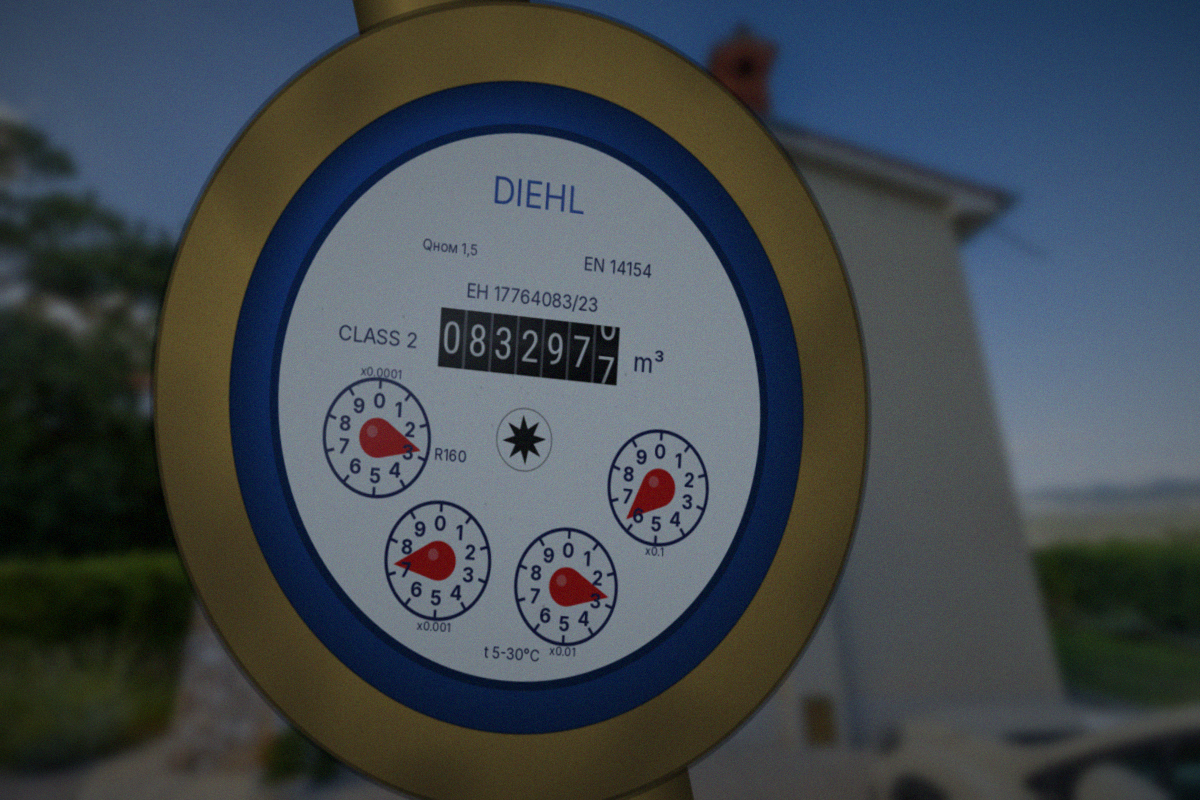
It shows 832976.6272 m³
